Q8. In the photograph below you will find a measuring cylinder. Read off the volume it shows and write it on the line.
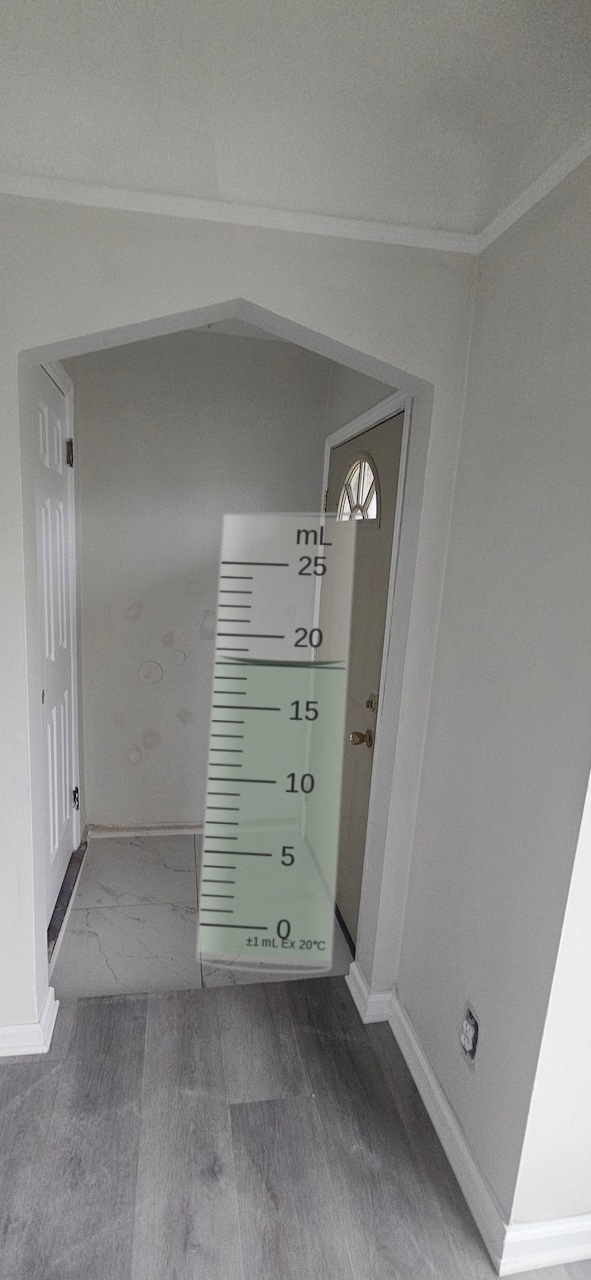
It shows 18 mL
